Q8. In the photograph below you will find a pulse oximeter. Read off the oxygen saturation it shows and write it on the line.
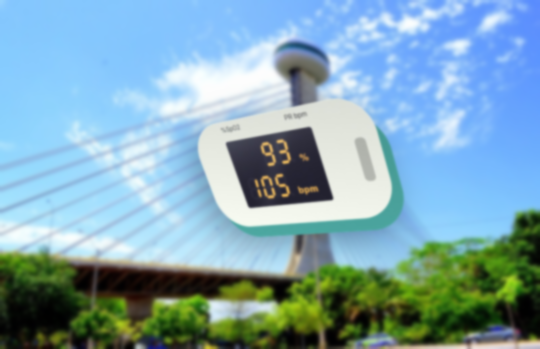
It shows 93 %
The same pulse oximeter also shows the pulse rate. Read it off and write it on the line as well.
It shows 105 bpm
